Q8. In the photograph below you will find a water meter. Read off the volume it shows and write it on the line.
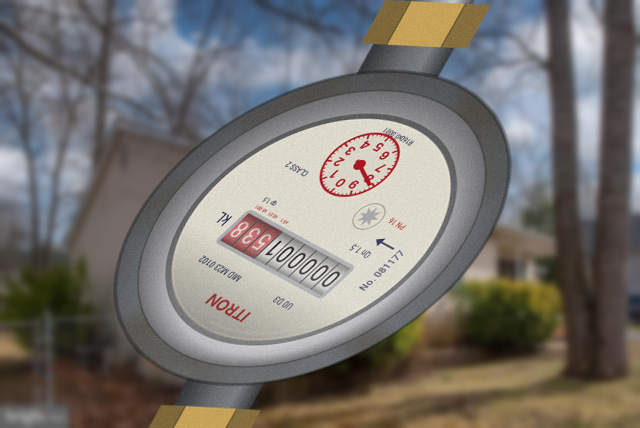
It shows 1.5388 kL
